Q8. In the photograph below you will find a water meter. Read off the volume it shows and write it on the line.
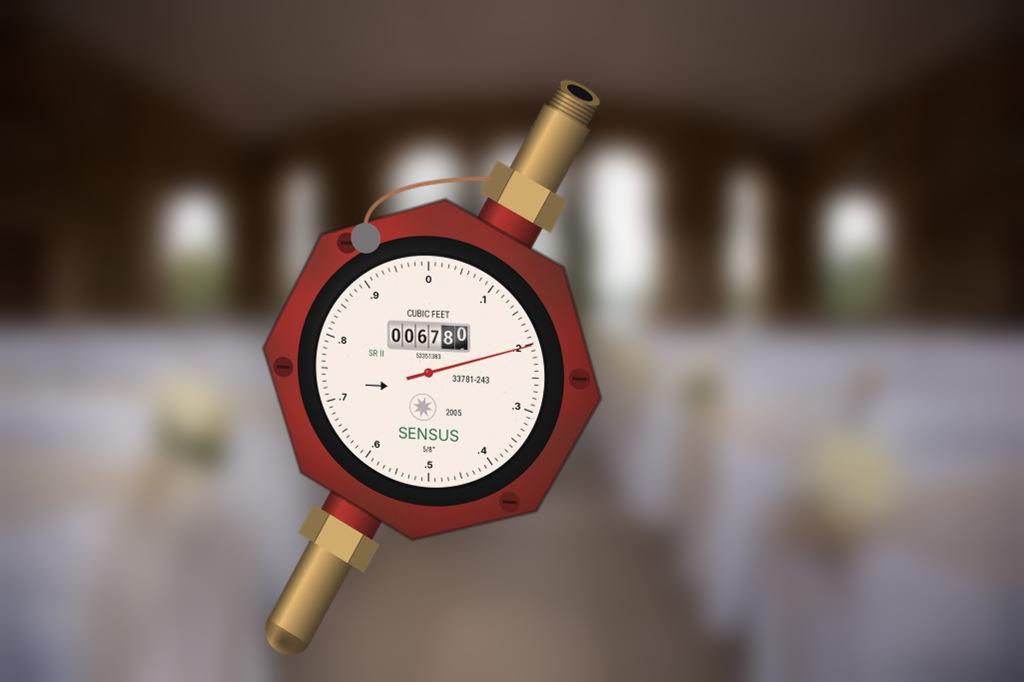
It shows 6780.20 ft³
